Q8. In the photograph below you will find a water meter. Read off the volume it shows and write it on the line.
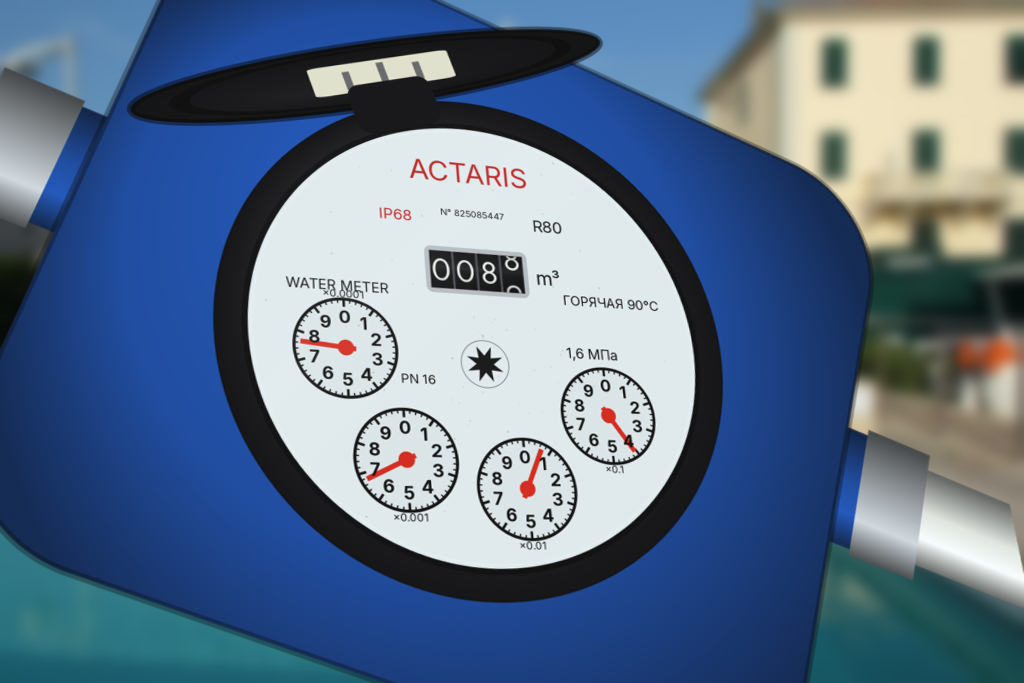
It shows 88.4067 m³
